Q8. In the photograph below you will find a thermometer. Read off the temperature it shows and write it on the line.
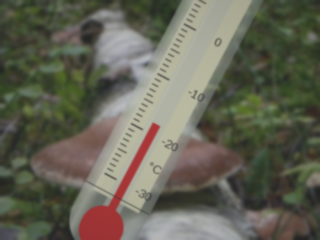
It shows -18 °C
